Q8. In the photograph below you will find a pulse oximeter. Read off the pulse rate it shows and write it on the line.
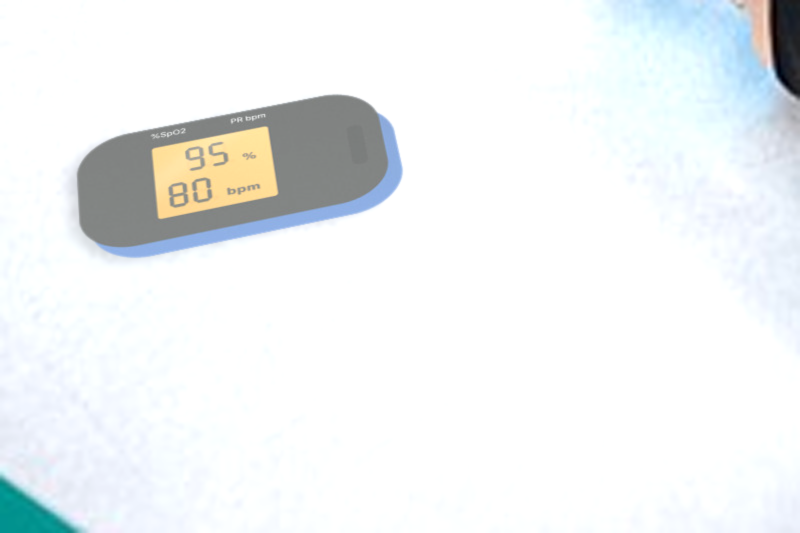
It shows 80 bpm
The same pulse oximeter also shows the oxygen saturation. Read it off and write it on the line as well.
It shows 95 %
